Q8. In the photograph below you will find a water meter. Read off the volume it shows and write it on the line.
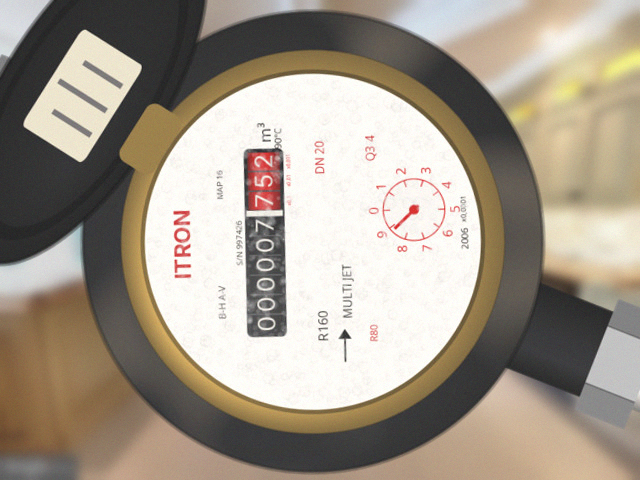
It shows 7.7528 m³
